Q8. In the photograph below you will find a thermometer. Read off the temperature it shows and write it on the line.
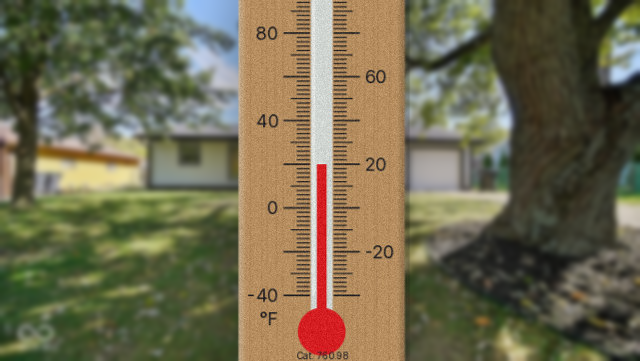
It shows 20 °F
